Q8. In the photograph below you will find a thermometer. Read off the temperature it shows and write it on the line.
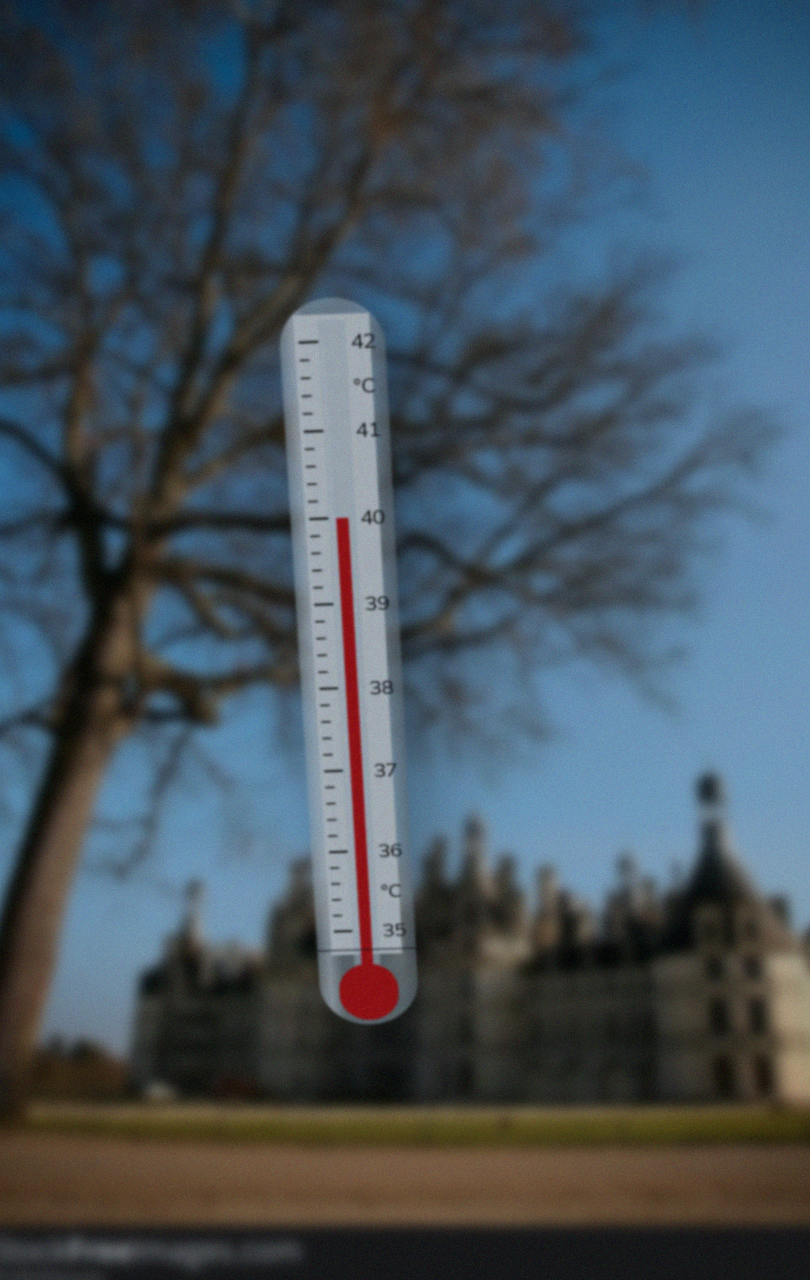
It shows 40 °C
